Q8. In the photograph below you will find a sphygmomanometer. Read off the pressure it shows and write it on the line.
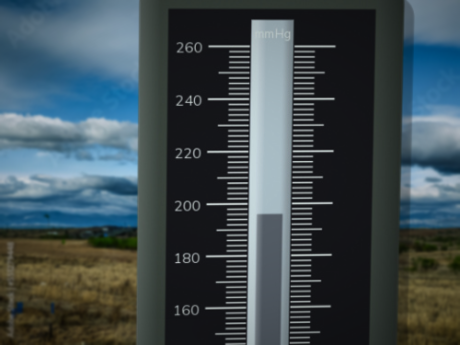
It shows 196 mmHg
